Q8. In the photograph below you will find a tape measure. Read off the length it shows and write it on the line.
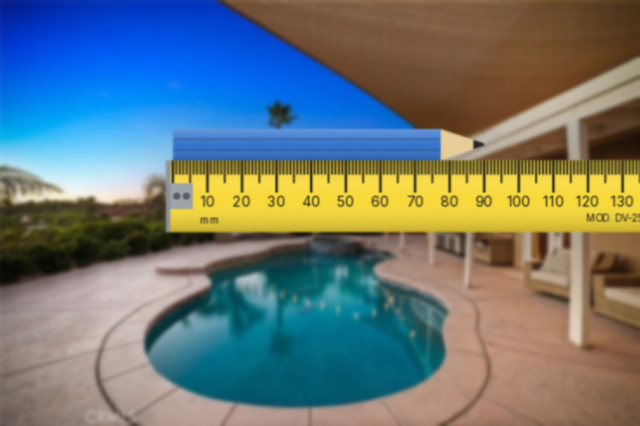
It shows 90 mm
